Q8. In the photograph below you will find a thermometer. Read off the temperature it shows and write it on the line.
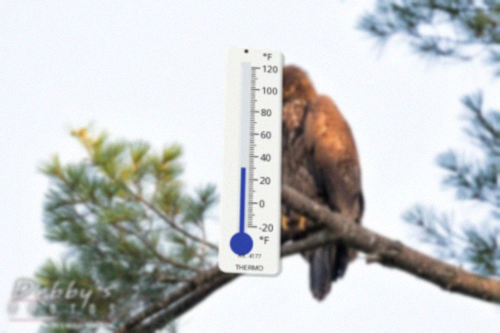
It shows 30 °F
